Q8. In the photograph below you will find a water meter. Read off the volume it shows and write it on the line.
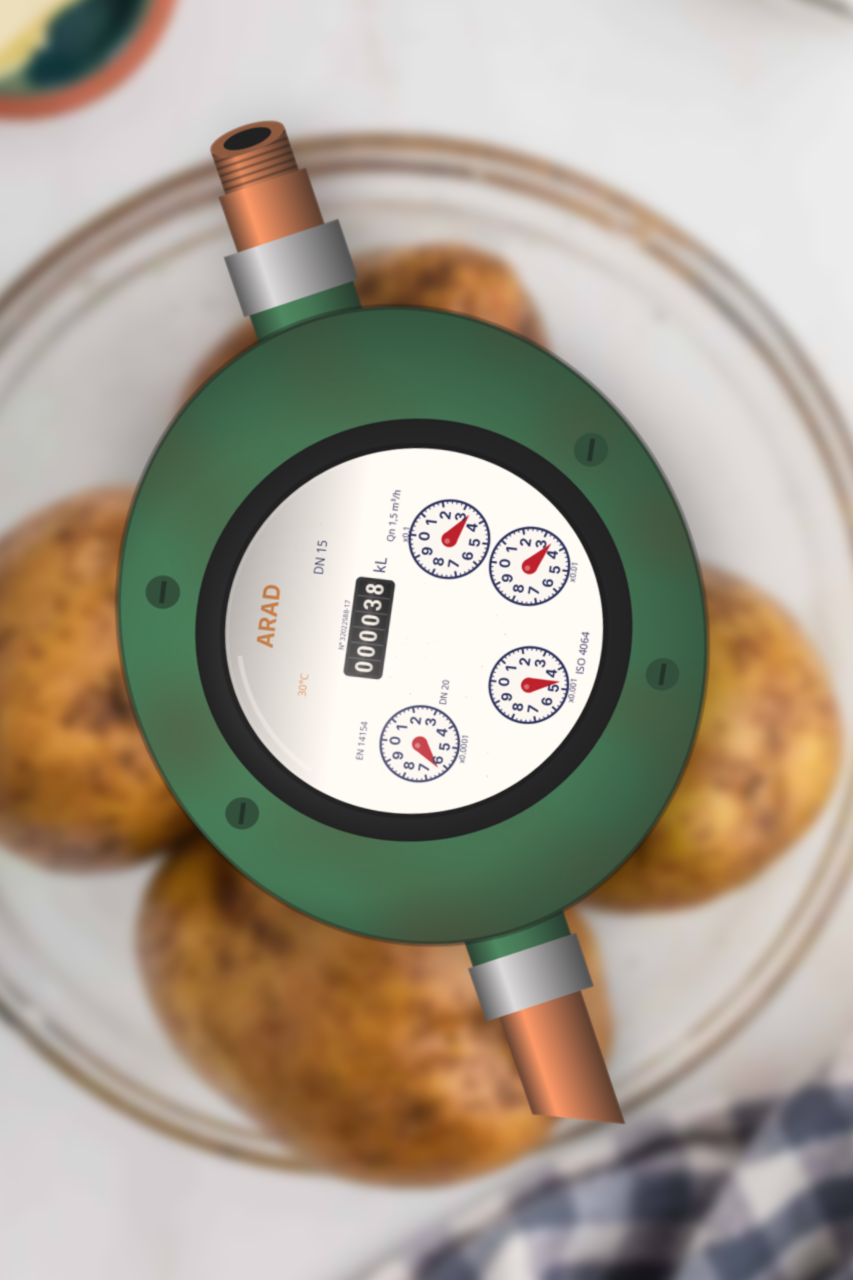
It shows 38.3346 kL
